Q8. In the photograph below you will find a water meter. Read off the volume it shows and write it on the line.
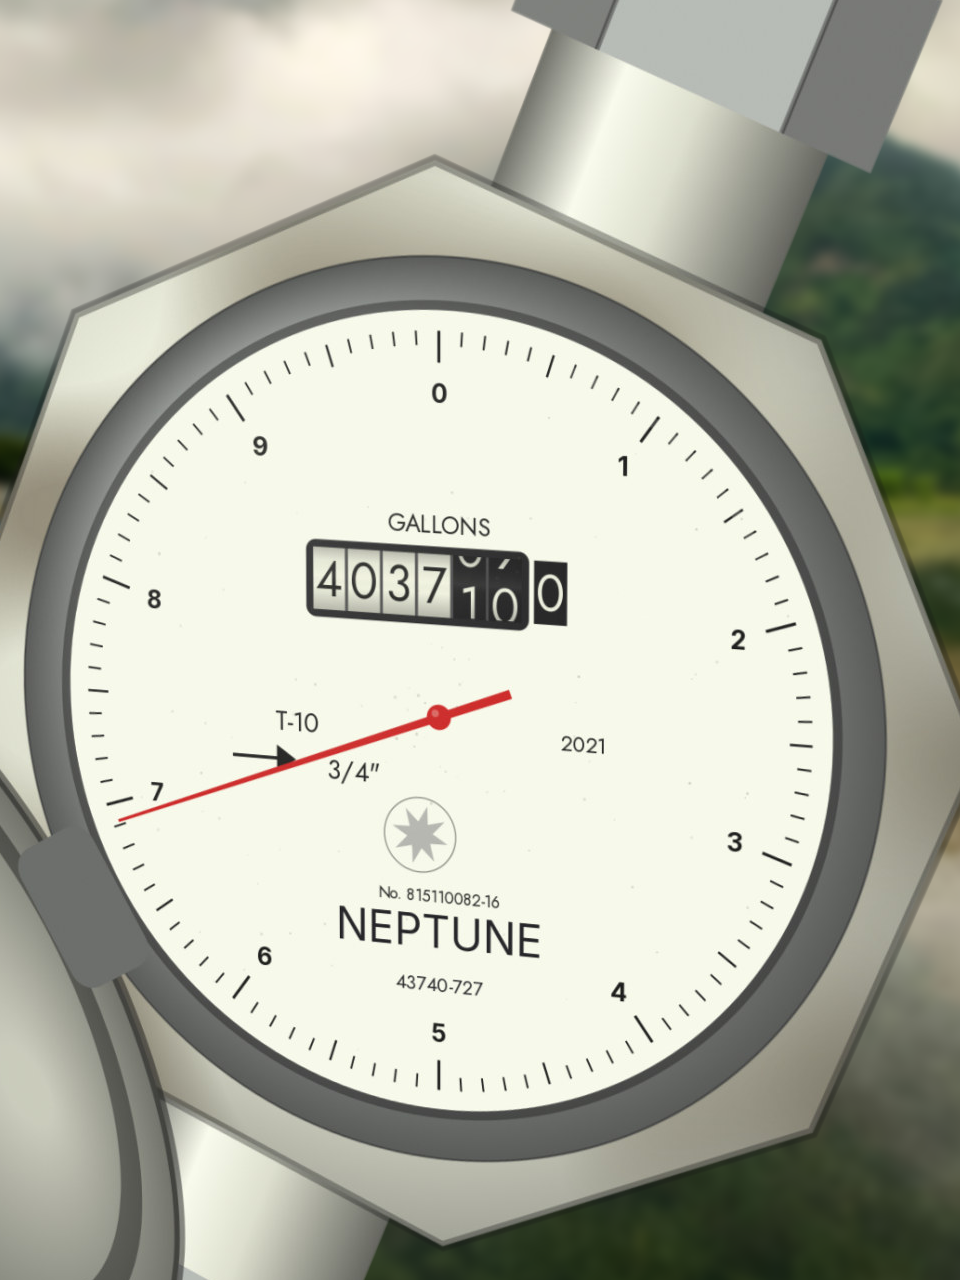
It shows 4037096.9 gal
